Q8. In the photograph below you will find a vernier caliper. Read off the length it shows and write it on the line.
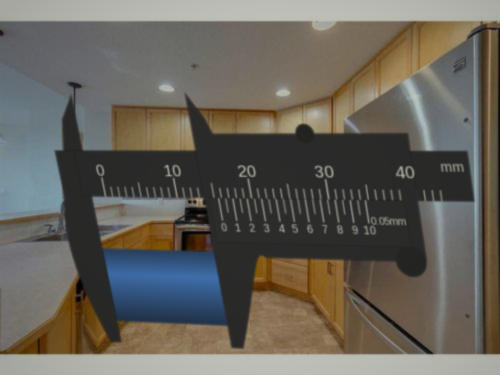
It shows 15.6 mm
